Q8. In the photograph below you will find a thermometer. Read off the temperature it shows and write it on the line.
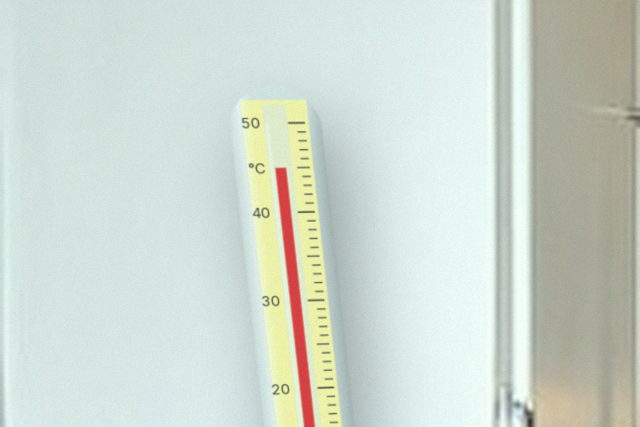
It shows 45 °C
